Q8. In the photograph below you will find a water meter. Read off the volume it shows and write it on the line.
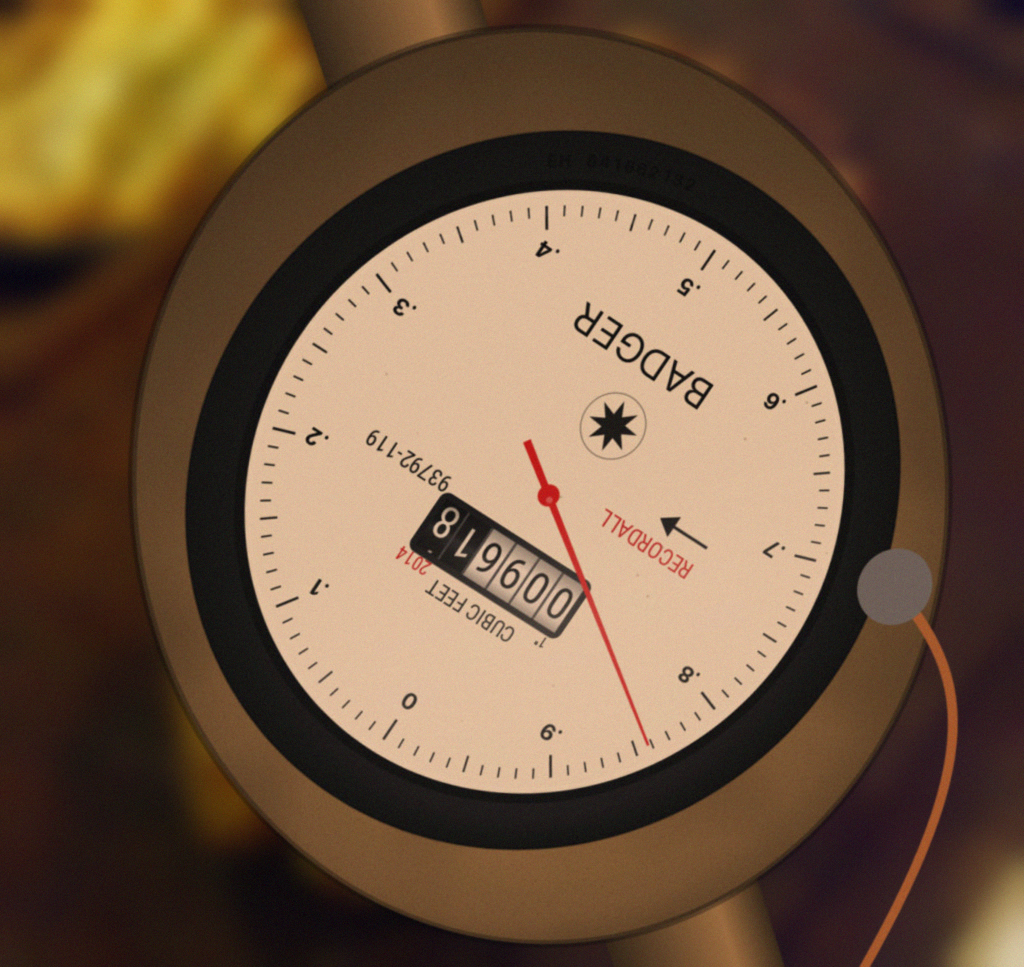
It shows 9617.84 ft³
